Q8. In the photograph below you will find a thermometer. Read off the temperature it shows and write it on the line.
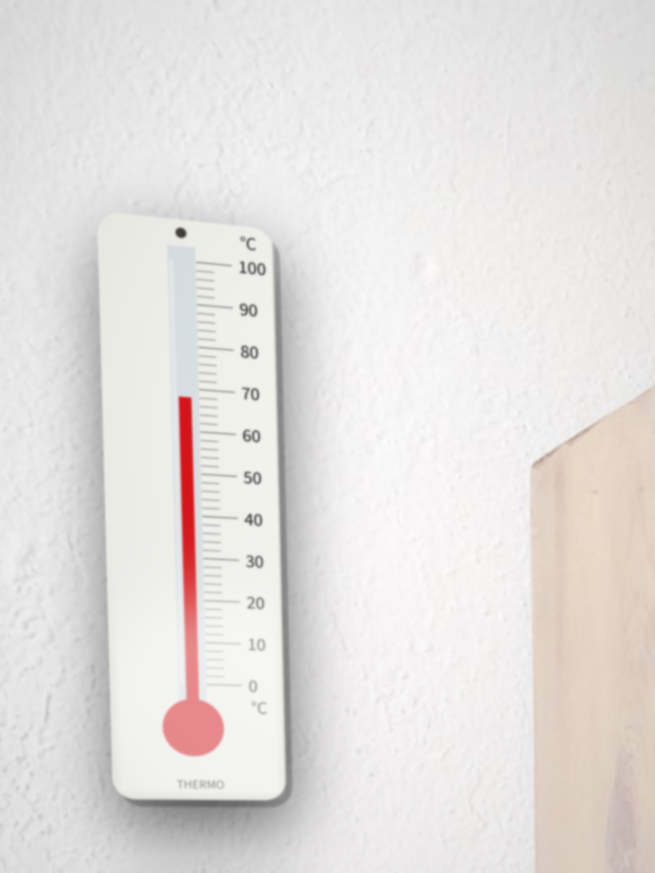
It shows 68 °C
